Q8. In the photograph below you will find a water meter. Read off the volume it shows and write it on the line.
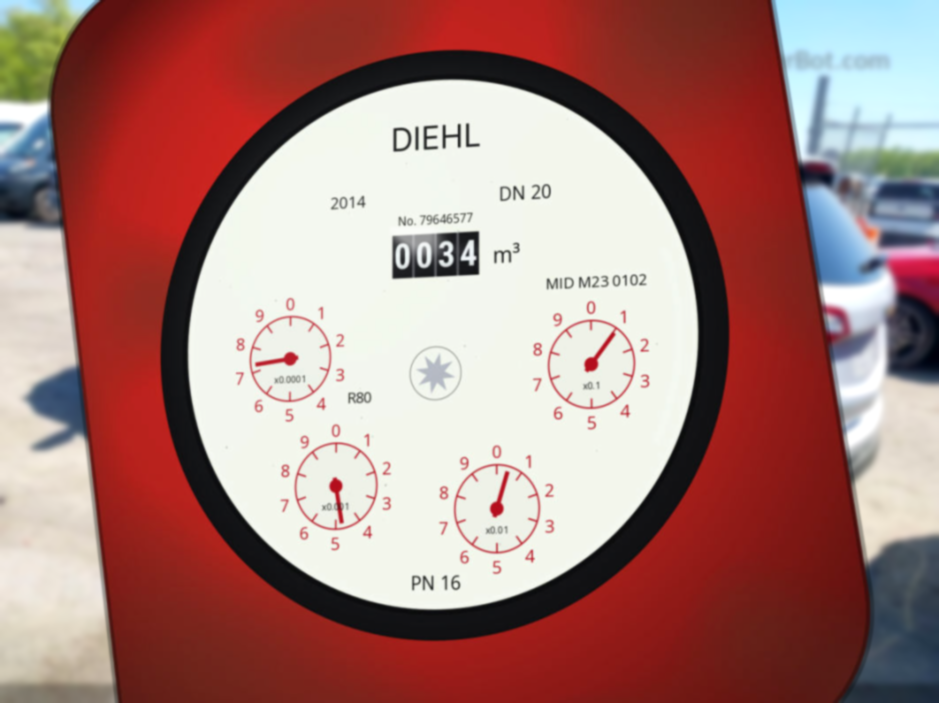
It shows 34.1047 m³
